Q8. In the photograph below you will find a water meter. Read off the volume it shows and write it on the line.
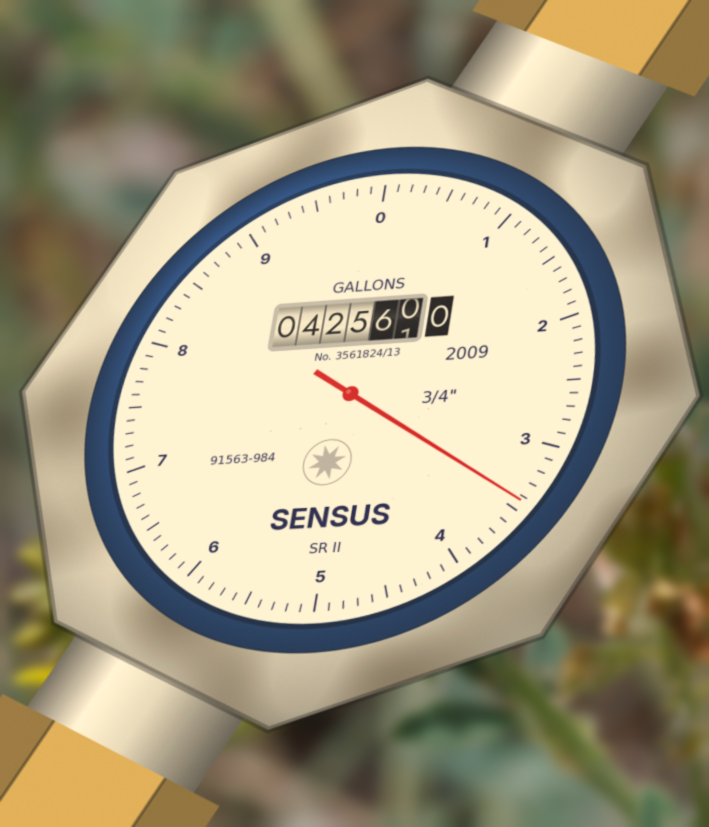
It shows 425603.4 gal
